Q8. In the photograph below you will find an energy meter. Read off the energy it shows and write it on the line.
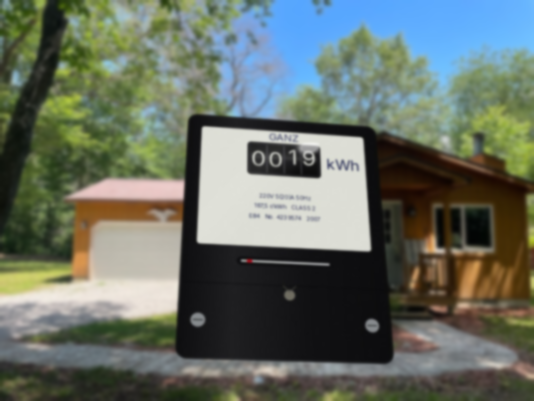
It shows 19 kWh
